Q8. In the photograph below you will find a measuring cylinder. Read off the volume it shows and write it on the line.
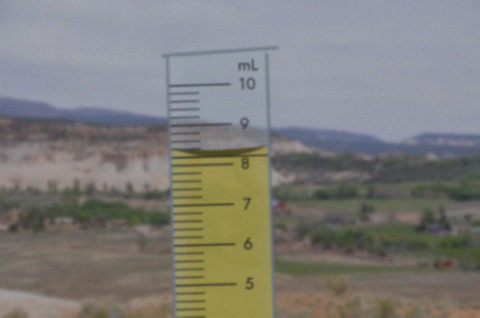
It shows 8.2 mL
